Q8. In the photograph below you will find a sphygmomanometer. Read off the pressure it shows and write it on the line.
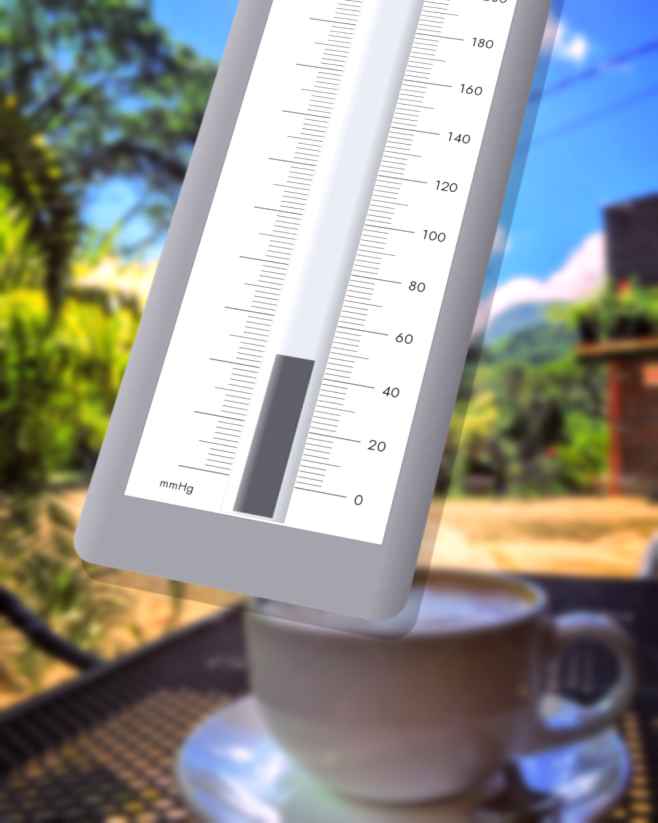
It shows 46 mmHg
